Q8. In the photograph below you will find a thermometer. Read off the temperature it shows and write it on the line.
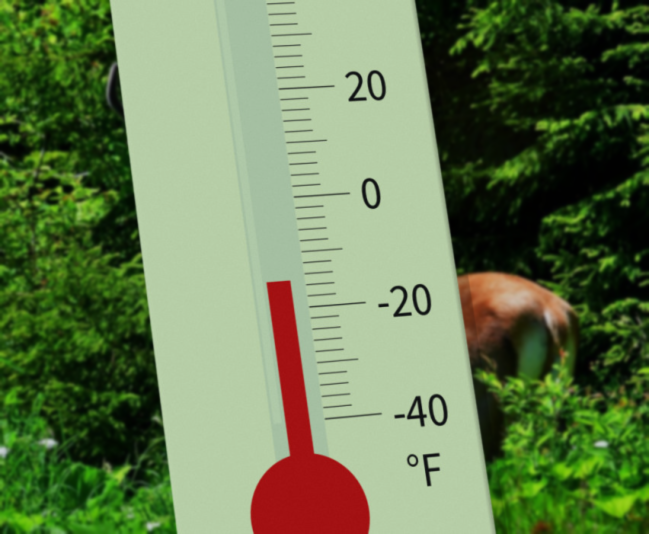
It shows -15 °F
